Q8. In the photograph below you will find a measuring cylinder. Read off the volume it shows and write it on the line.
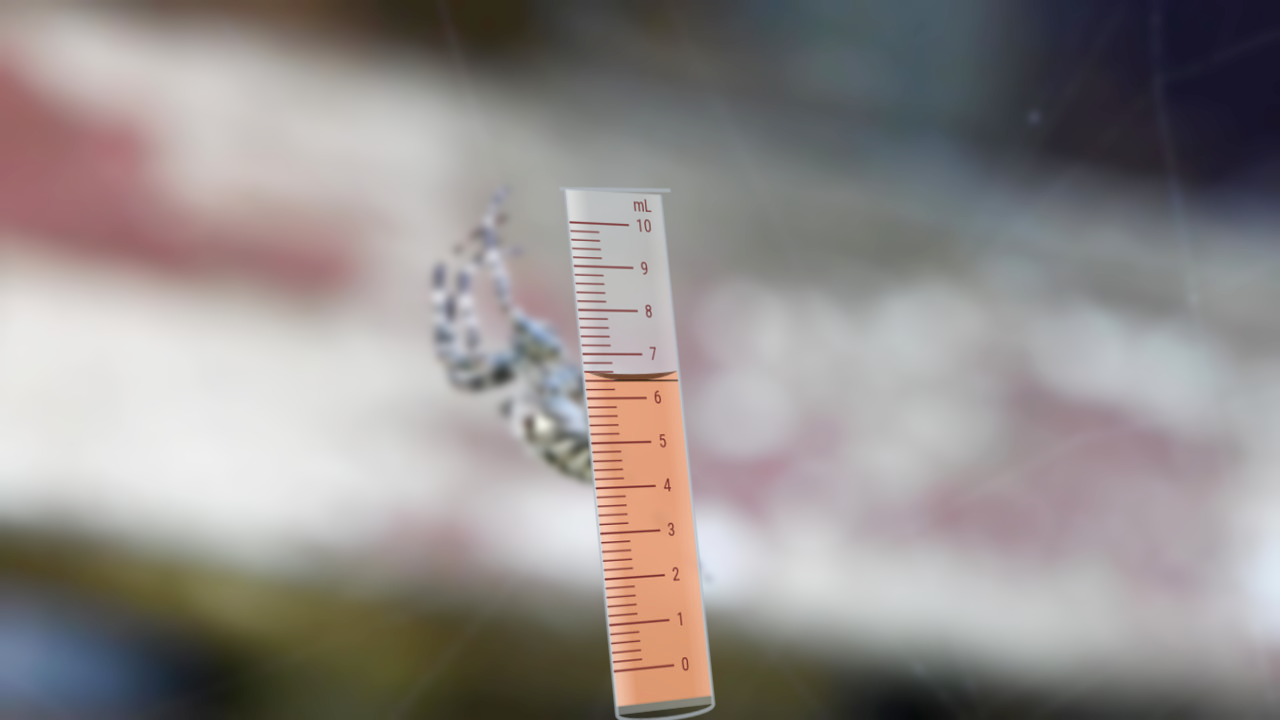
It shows 6.4 mL
